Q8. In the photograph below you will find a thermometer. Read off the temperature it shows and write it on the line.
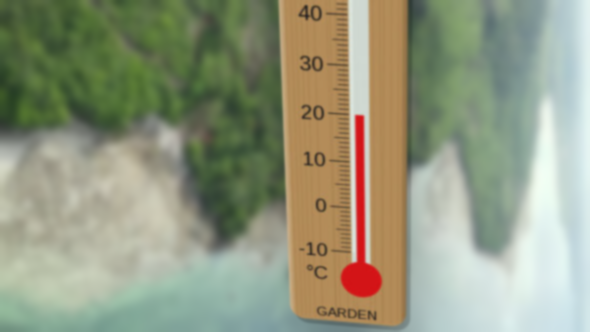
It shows 20 °C
